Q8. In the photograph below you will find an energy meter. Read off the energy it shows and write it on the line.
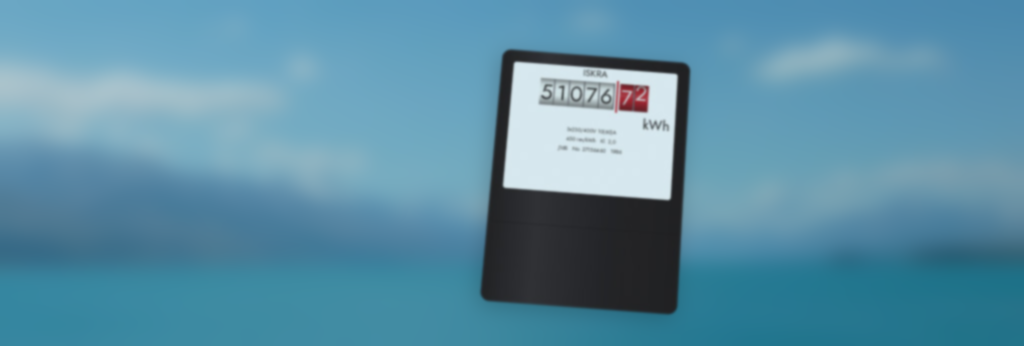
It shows 51076.72 kWh
